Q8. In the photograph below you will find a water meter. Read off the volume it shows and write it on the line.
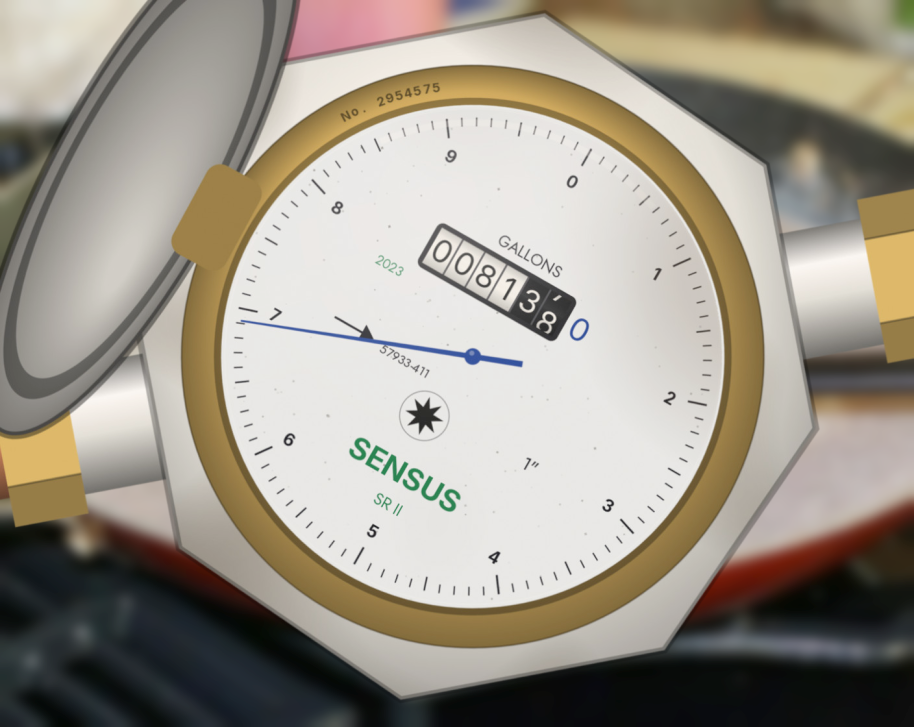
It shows 81376.9 gal
